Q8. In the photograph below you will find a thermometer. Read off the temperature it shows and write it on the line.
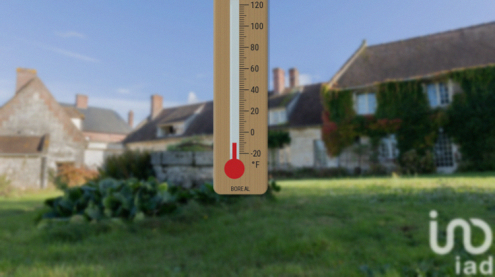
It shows -10 °F
